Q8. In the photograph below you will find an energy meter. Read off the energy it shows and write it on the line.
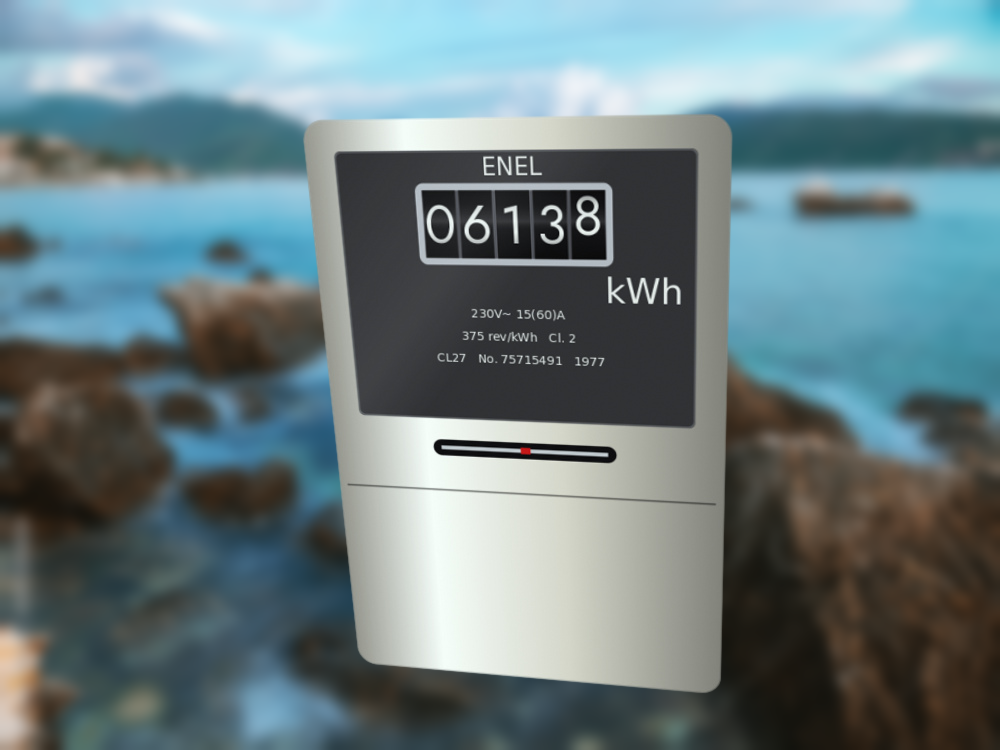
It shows 6138 kWh
